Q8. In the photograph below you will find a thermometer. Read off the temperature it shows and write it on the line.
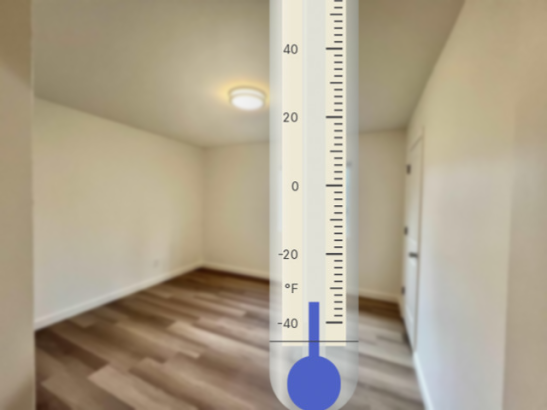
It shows -34 °F
